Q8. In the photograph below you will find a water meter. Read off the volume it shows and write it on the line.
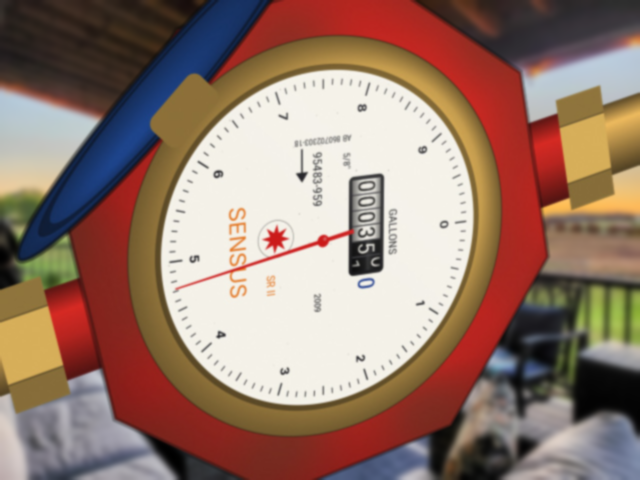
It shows 3504.7 gal
